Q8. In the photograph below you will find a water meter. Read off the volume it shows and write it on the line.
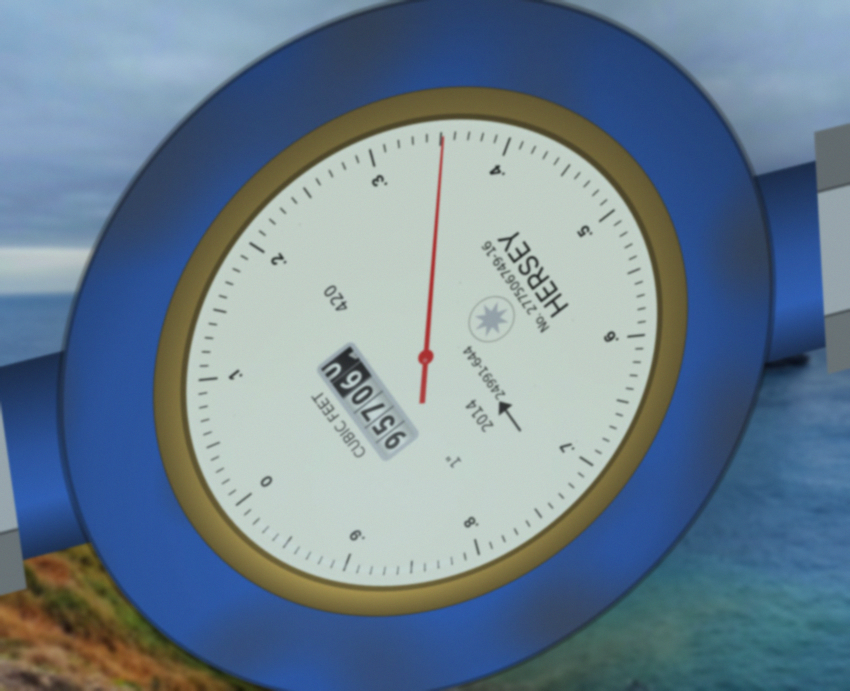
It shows 957060.35 ft³
